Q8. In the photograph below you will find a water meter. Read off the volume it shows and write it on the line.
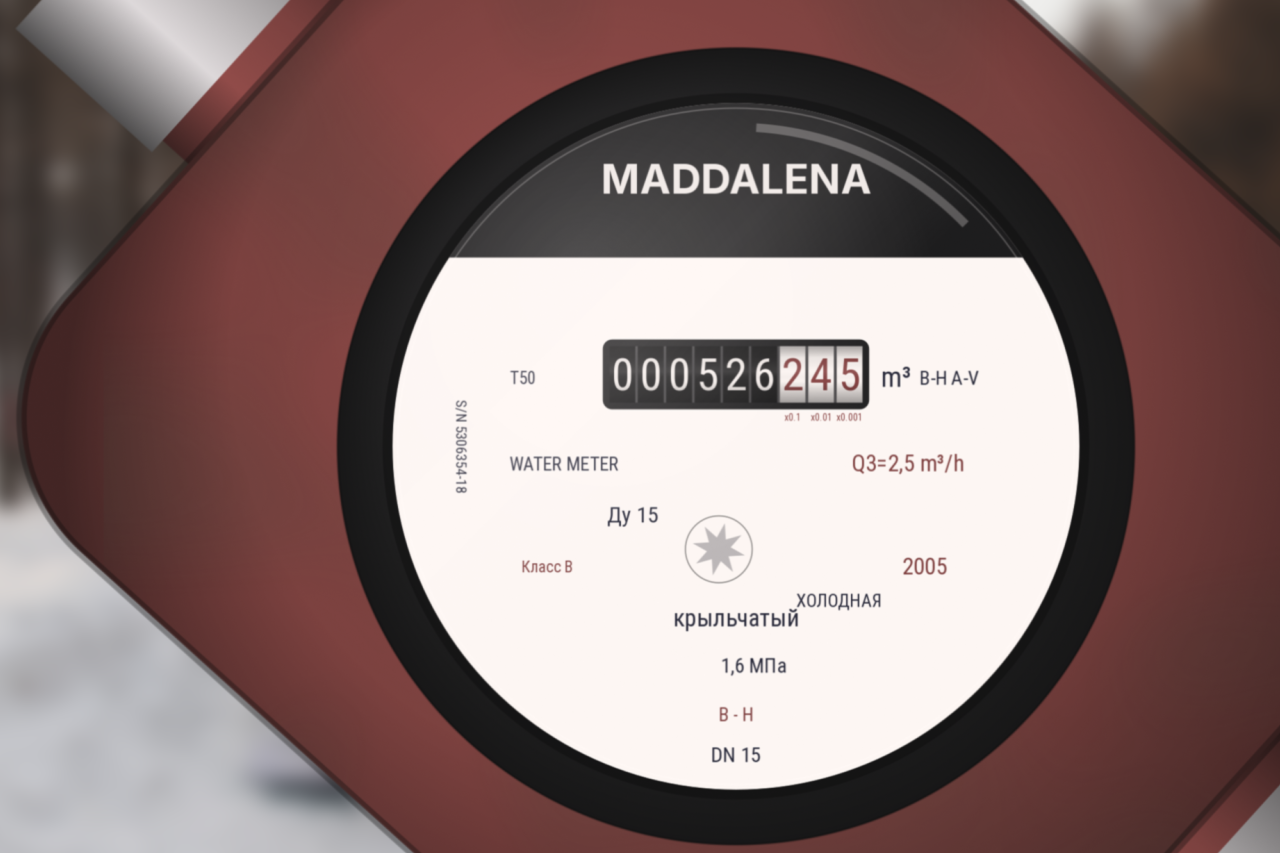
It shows 526.245 m³
